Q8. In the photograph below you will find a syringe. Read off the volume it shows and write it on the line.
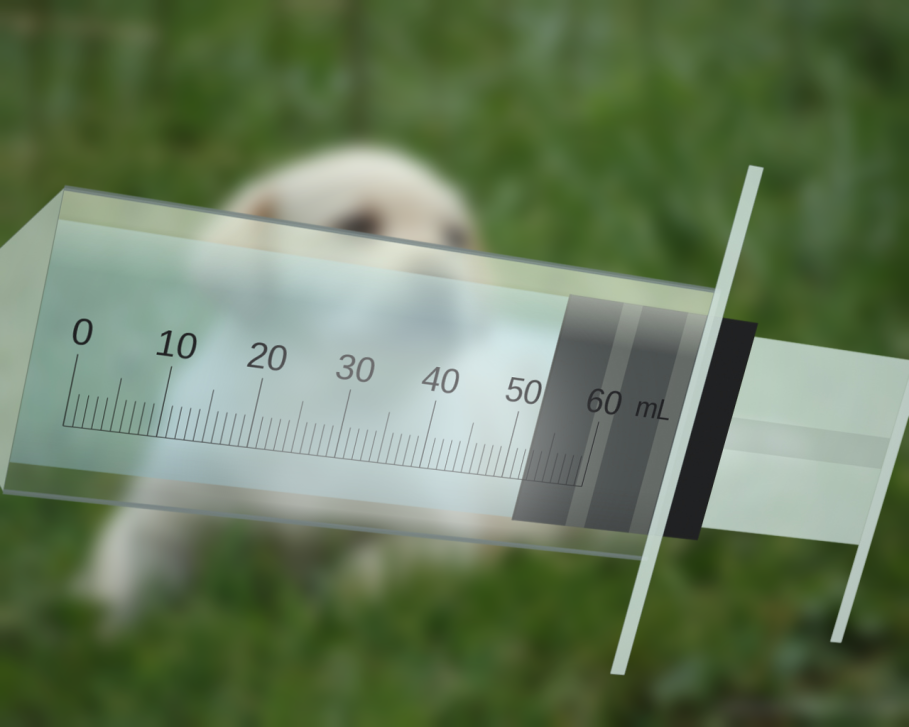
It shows 52.5 mL
